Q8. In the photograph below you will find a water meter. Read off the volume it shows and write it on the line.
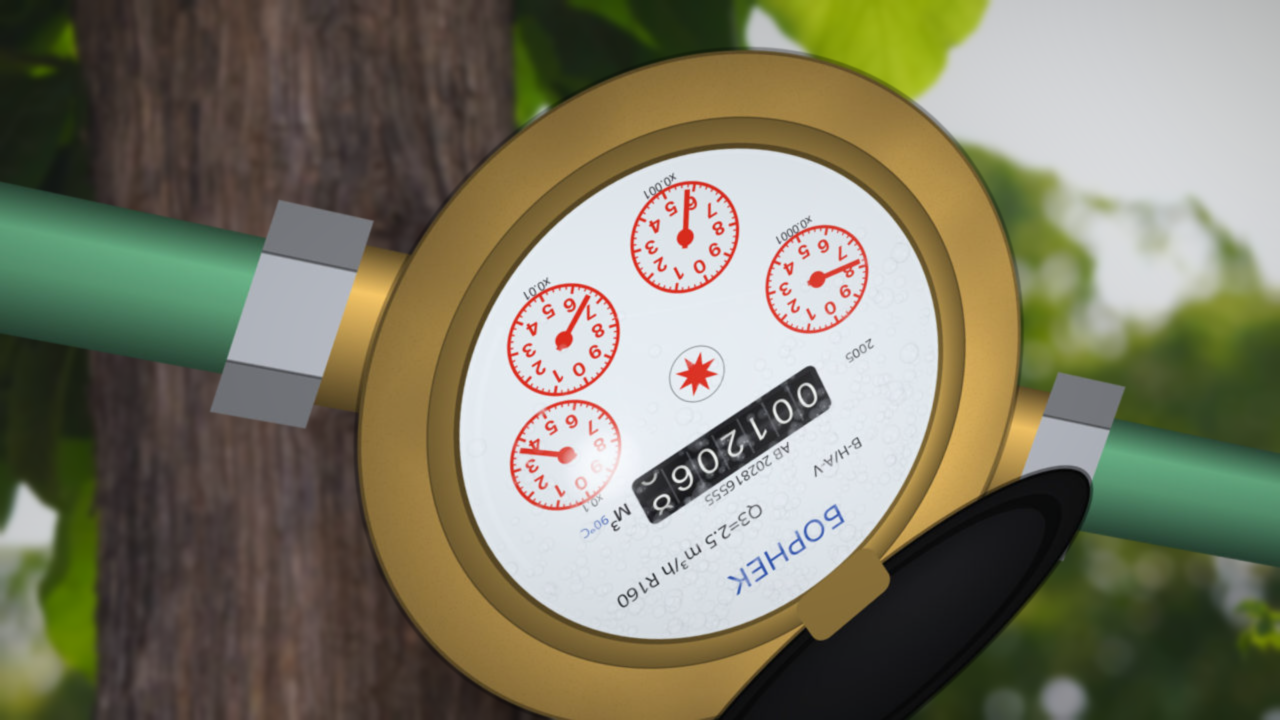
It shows 12068.3657 m³
